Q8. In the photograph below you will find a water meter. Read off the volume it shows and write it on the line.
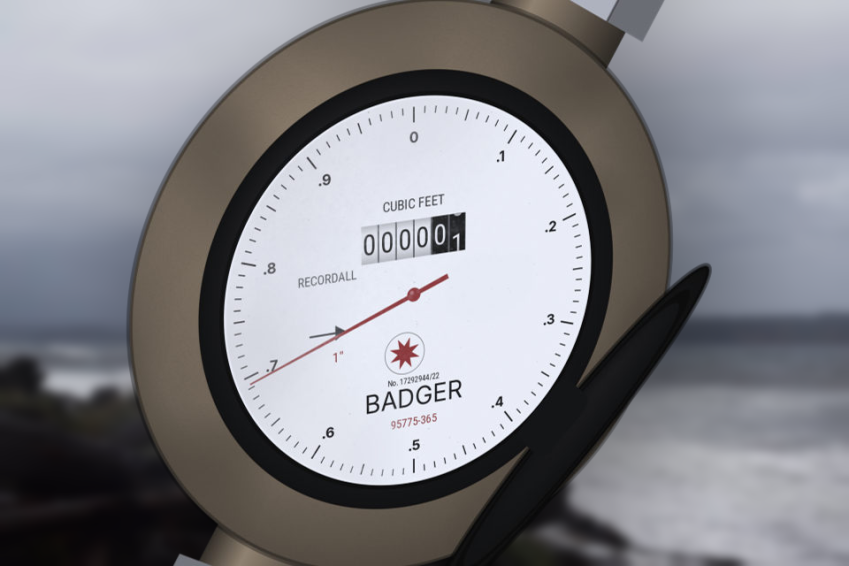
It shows 0.69 ft³
